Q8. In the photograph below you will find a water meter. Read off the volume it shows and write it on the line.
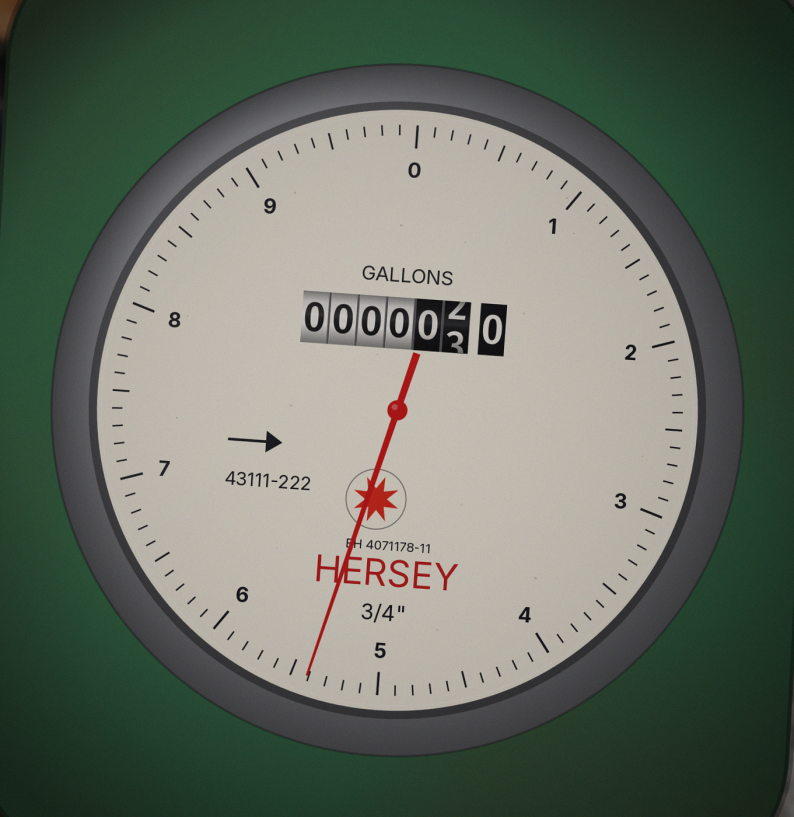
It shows 25.4 gal
